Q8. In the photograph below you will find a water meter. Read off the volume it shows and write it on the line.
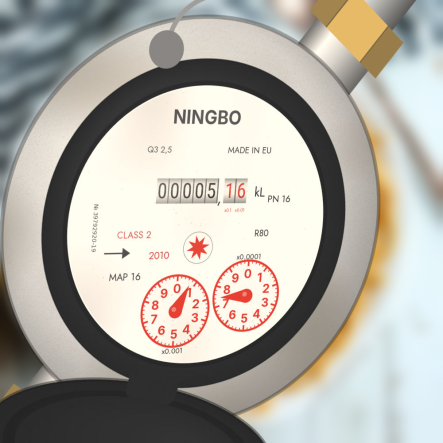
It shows 5.1607 kL
